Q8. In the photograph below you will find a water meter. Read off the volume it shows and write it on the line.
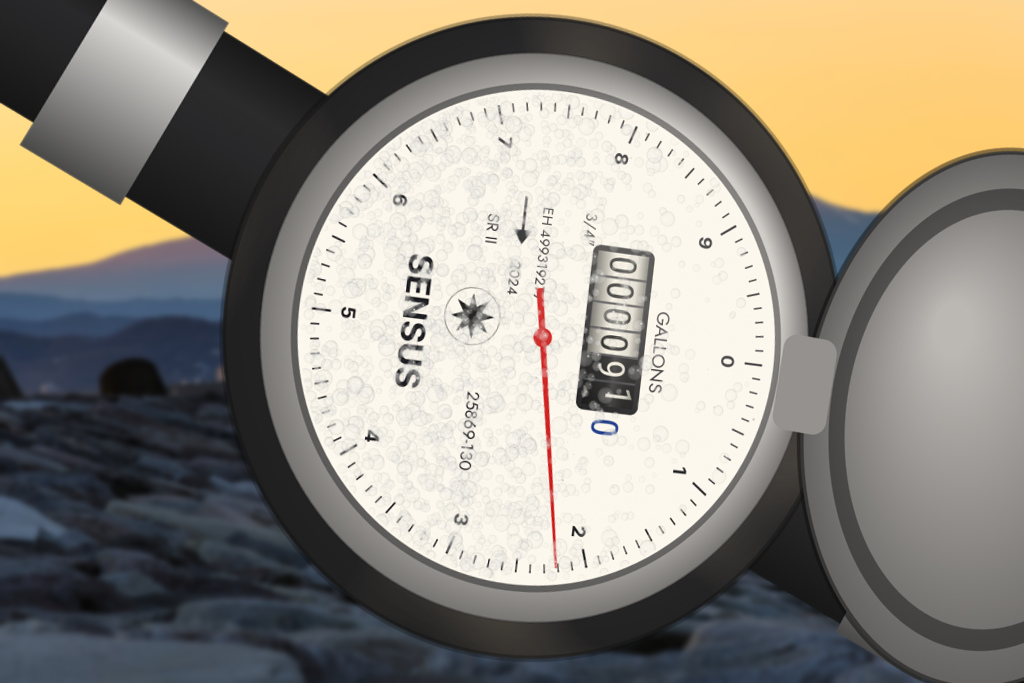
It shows 912.2 gal
